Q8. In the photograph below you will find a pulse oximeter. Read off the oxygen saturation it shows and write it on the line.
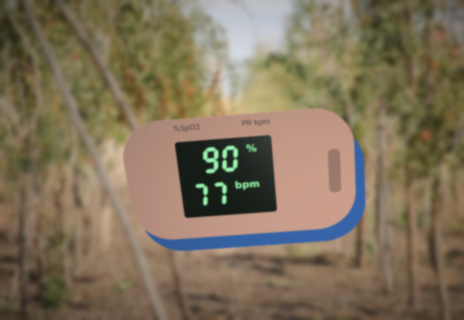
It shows 90 %
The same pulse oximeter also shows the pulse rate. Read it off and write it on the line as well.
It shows 77 bpm
